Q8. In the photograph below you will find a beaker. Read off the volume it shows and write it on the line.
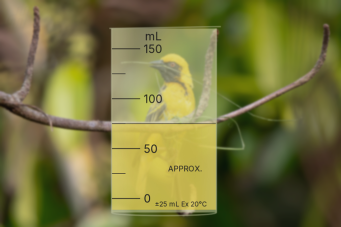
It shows 75 mL
